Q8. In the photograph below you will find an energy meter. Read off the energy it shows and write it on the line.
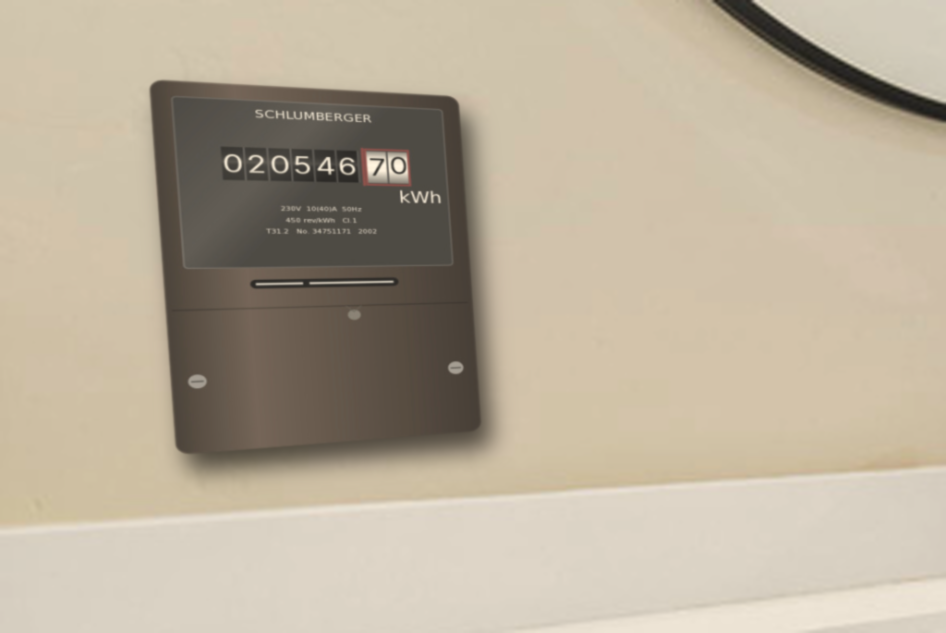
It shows 20546.70 kWh
